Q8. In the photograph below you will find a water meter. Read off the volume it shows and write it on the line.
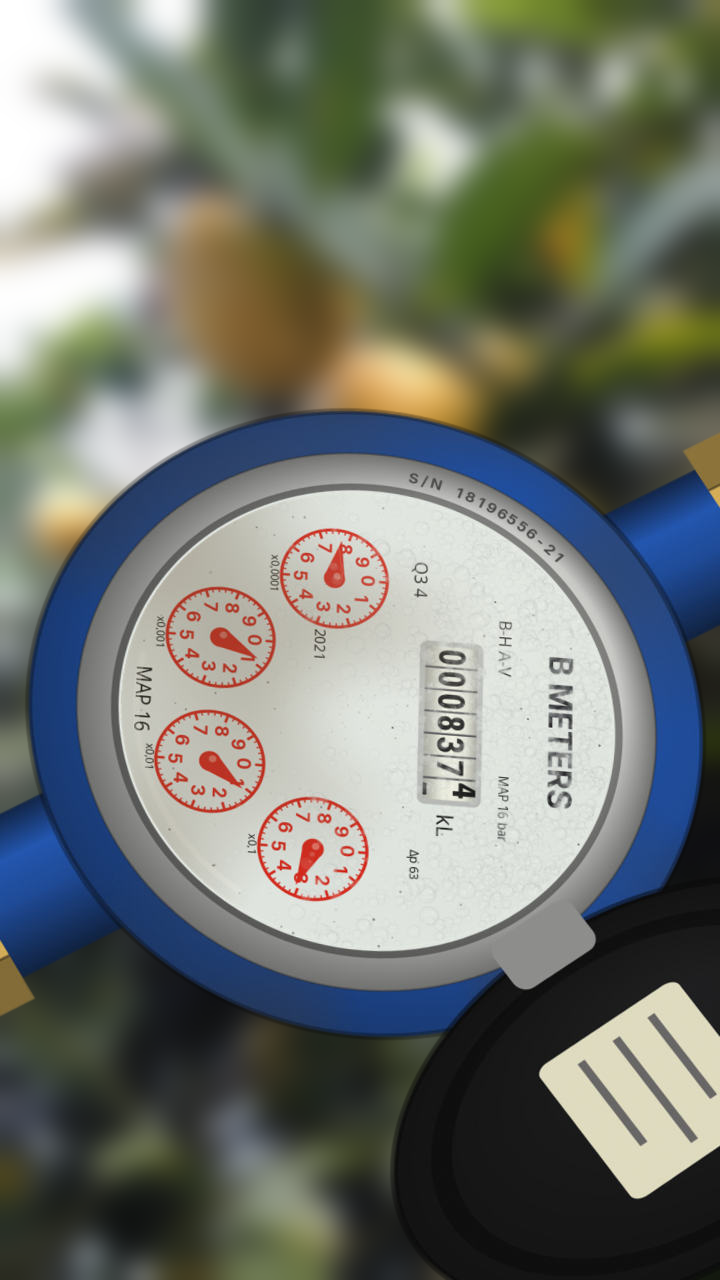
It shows 8374.3107 kL
